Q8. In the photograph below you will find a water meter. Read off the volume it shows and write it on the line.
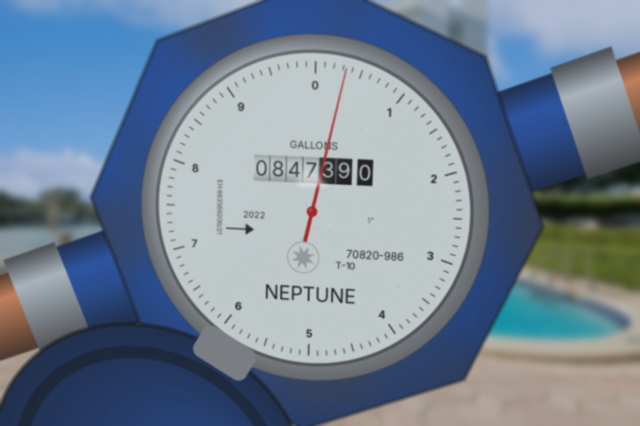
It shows 847390.3 gal
